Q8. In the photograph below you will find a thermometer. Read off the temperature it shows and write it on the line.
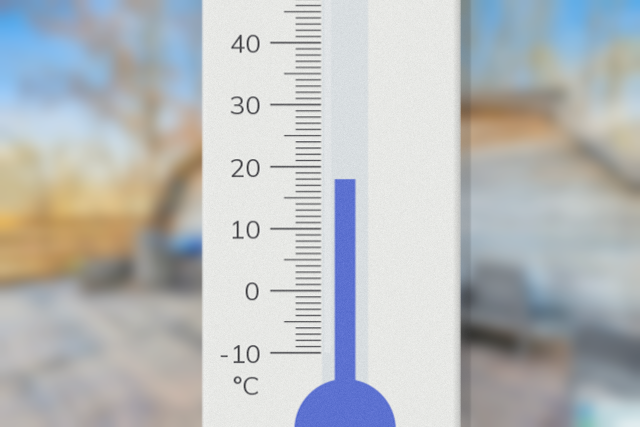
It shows 18 °C
